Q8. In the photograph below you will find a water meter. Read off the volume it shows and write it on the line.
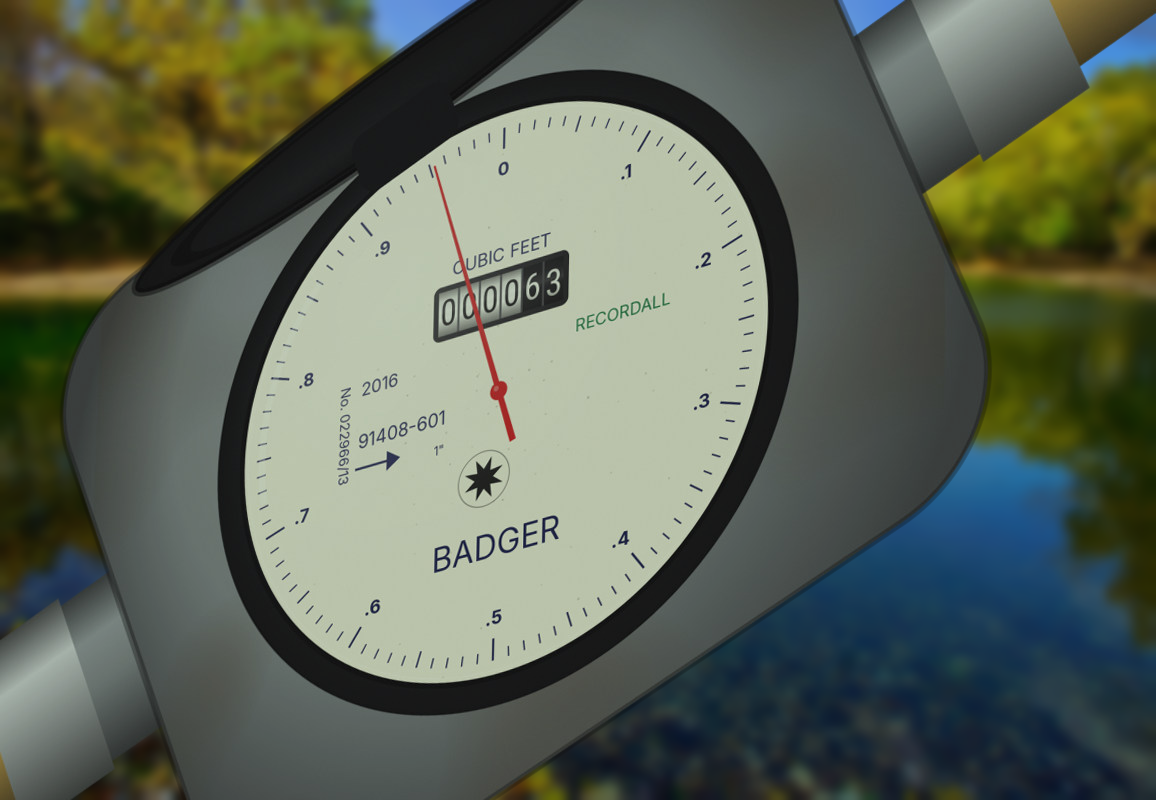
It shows 62.95 ft³
